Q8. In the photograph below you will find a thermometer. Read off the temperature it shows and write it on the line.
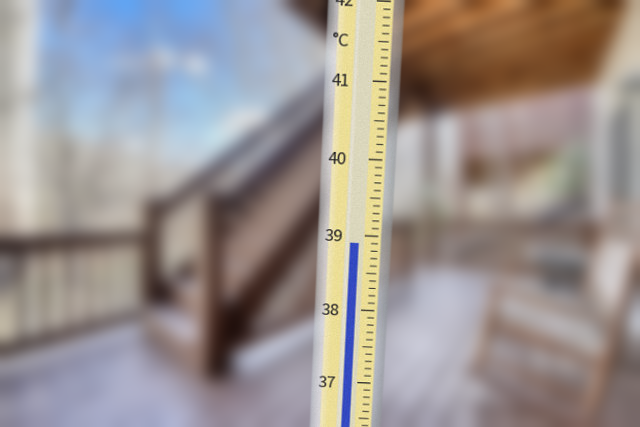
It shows 38.9 °C
